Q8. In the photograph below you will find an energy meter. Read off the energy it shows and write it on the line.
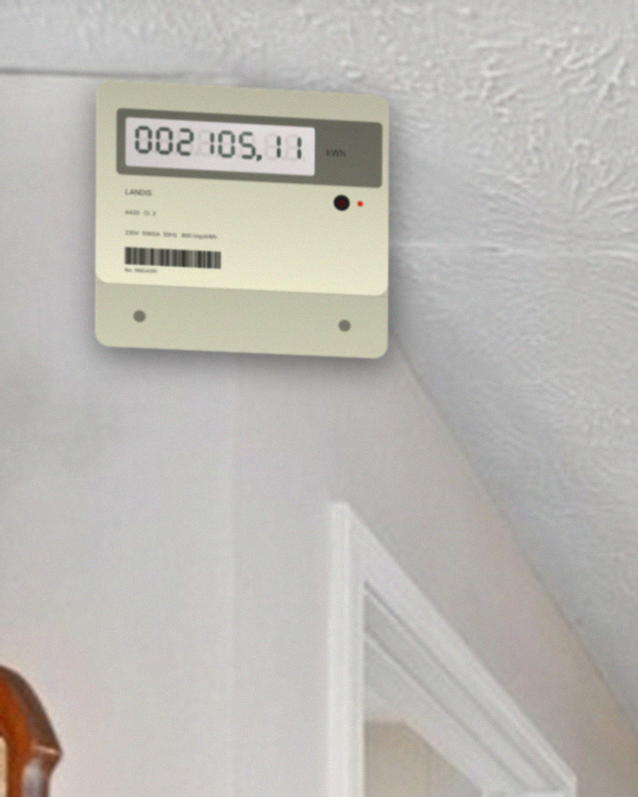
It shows 2105.11 kWh
